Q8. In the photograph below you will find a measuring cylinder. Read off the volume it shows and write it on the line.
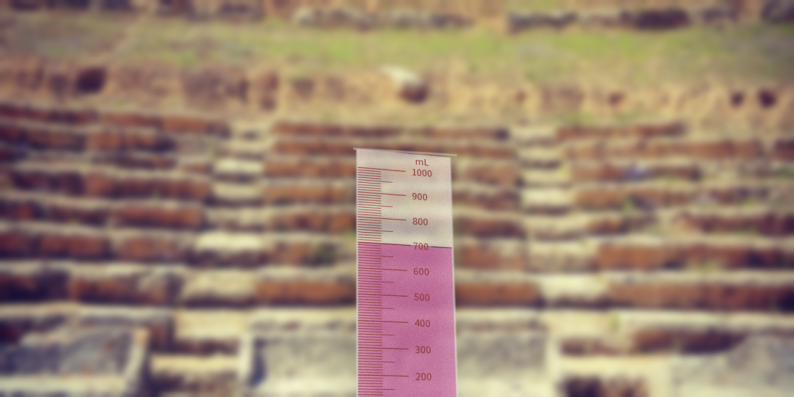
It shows 700 mL
